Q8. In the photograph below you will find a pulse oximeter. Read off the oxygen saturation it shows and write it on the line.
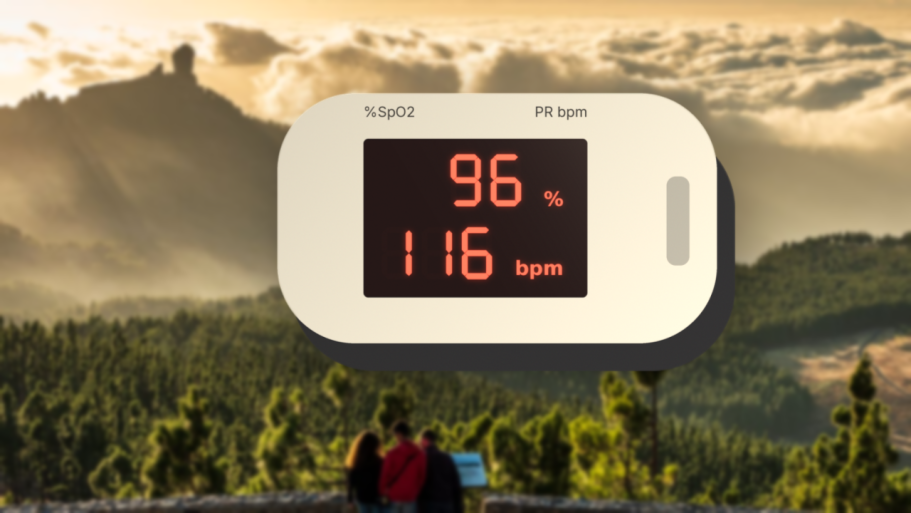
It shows 96 %
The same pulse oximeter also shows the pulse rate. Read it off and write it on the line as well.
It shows 116 bpm
